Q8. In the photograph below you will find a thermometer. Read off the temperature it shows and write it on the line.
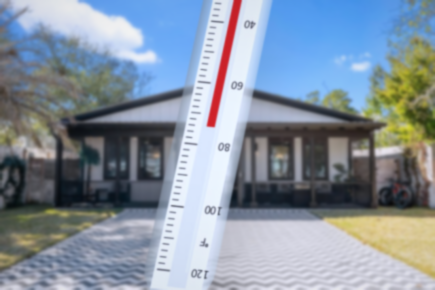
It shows 74 °F
